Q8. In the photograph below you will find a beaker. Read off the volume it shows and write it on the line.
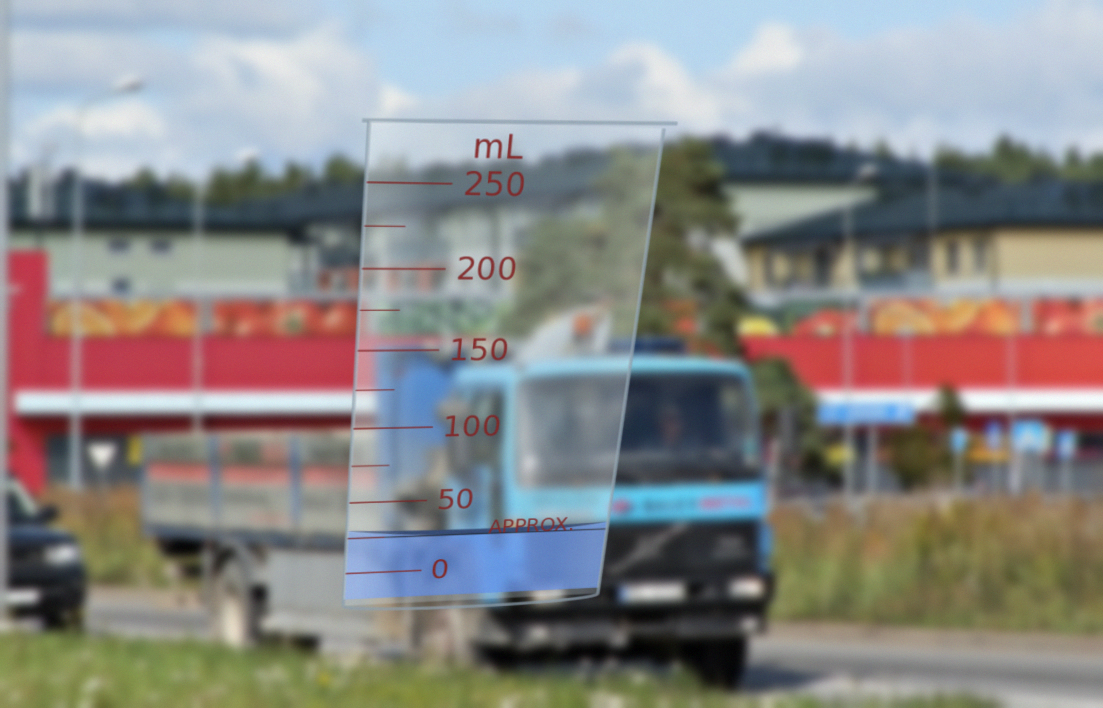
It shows 25 mL
